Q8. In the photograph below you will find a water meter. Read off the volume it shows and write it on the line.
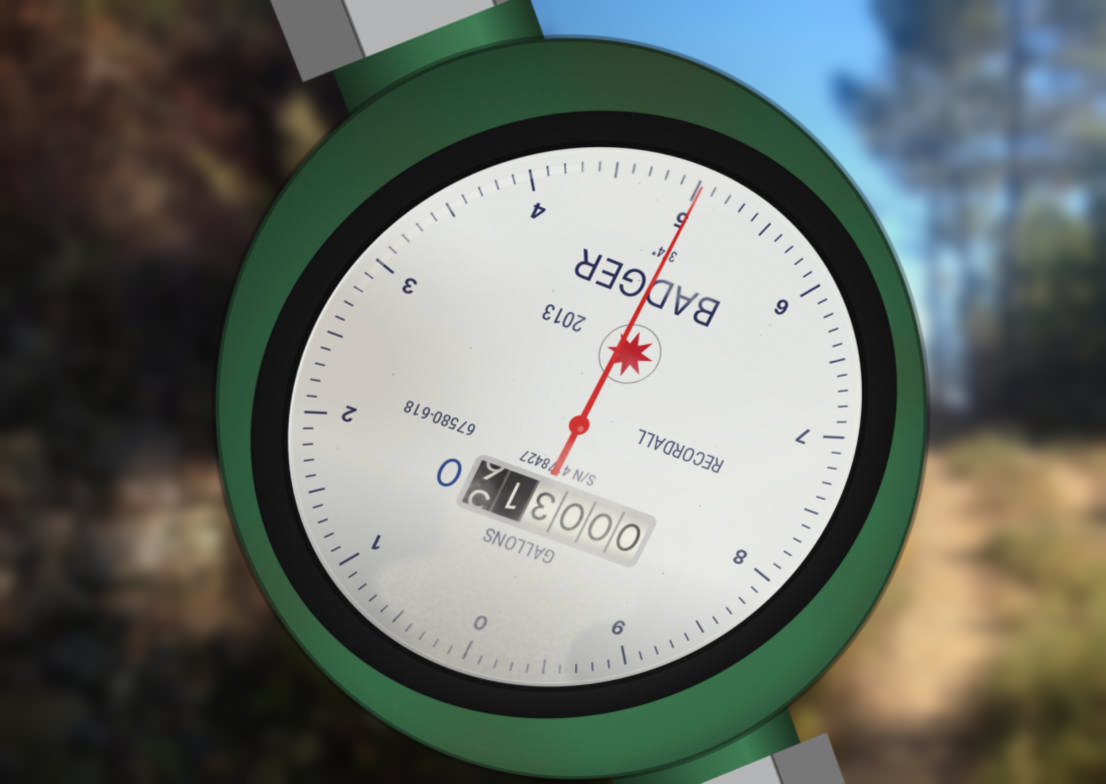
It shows 3155.0 gal
